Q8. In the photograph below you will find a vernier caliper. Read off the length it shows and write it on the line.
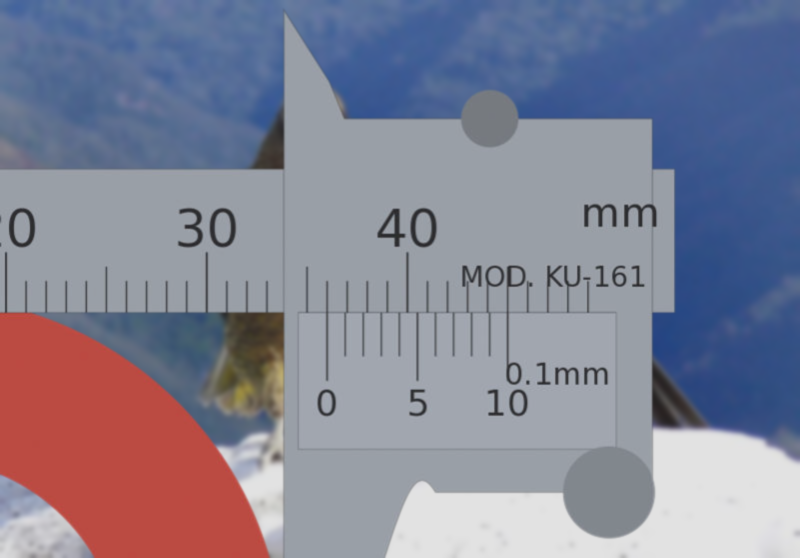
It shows 36.0 mm
